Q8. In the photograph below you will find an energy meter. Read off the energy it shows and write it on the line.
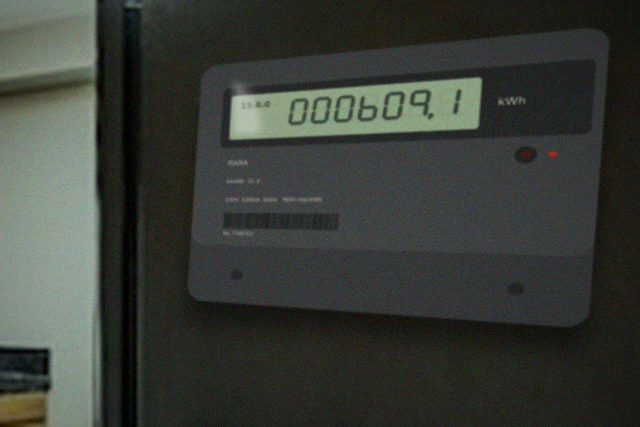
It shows 609.1 kWh
